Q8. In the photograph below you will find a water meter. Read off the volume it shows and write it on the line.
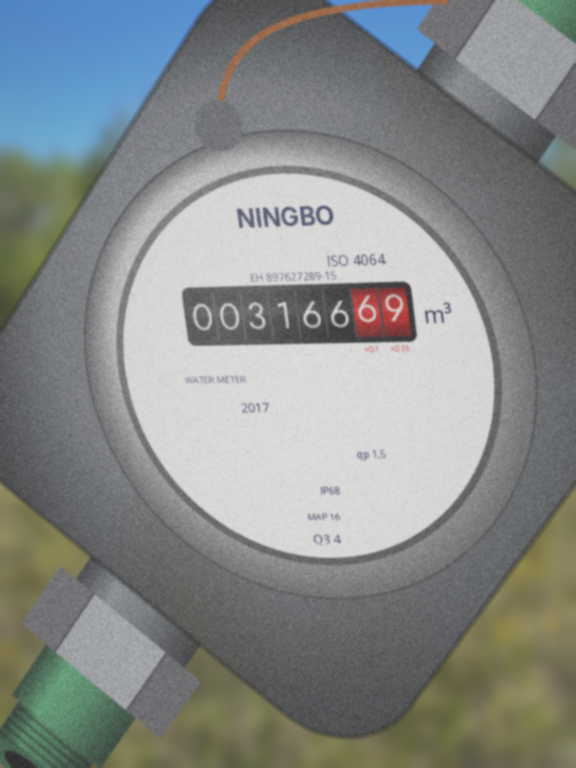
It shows 3166.69 m³
